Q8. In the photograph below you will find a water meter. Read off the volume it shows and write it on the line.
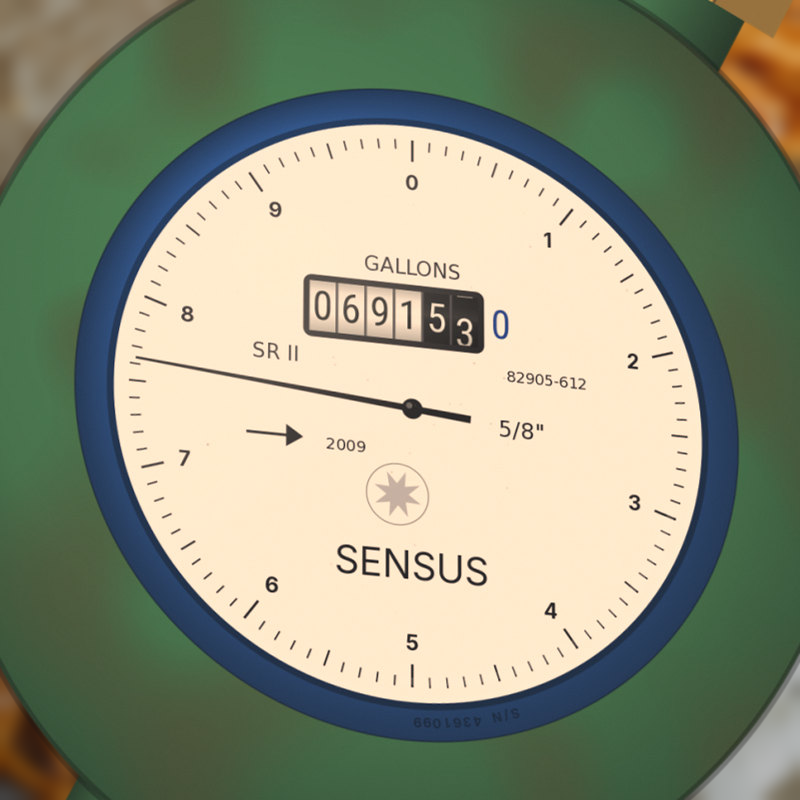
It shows 691527.6 gal
